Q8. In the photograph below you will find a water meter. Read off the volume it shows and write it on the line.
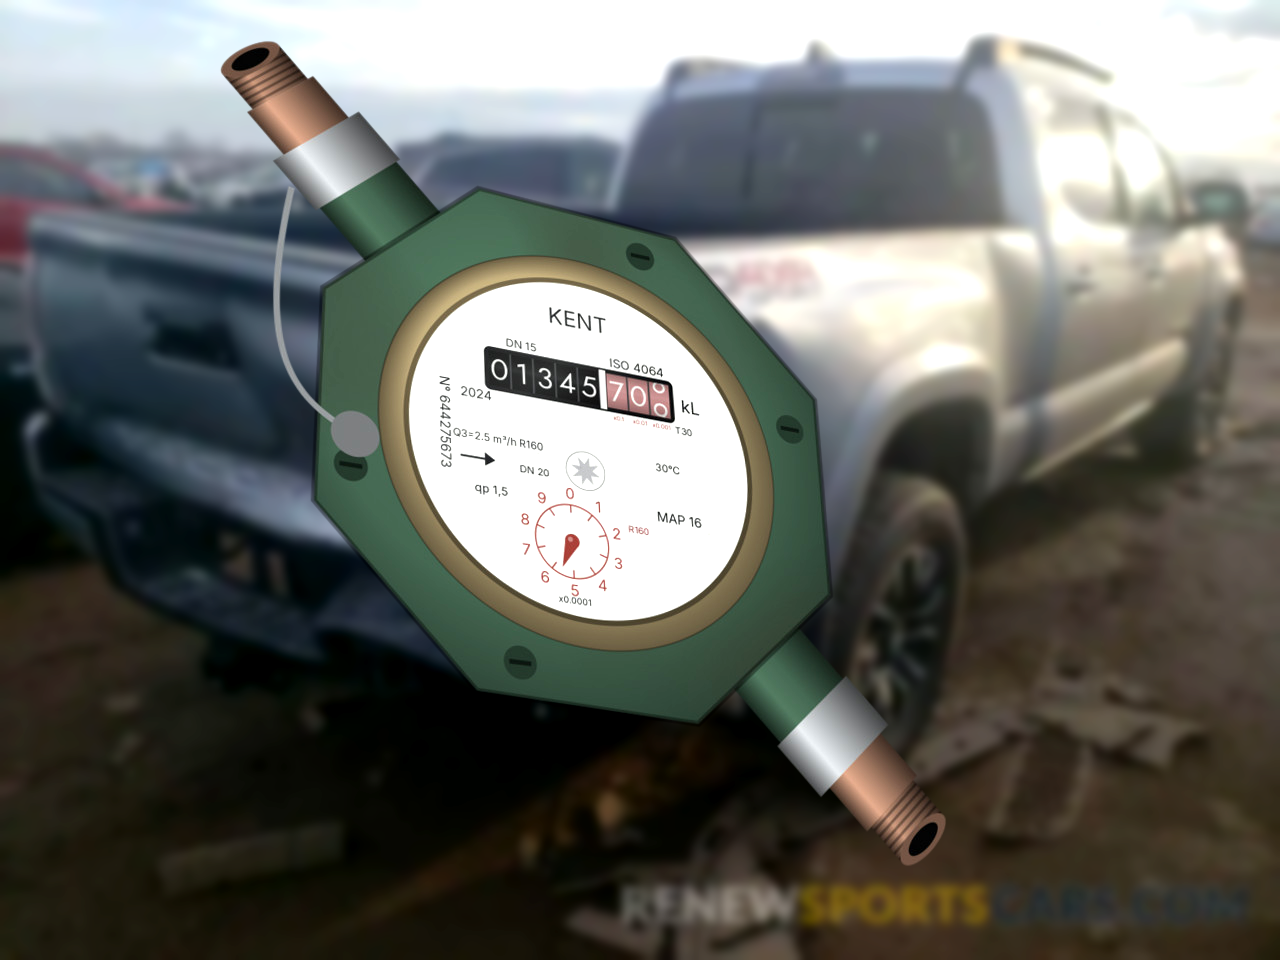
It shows 1345.7085 kL
